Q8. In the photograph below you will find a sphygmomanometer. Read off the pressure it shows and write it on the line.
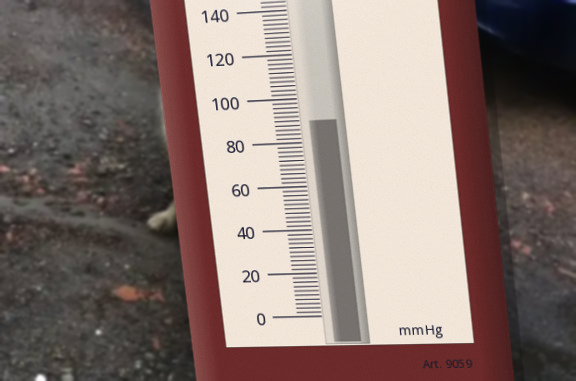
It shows 90 mmHg
